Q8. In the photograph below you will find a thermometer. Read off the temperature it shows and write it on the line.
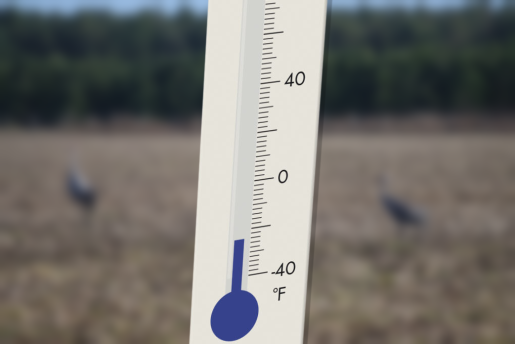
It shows -24 °F
